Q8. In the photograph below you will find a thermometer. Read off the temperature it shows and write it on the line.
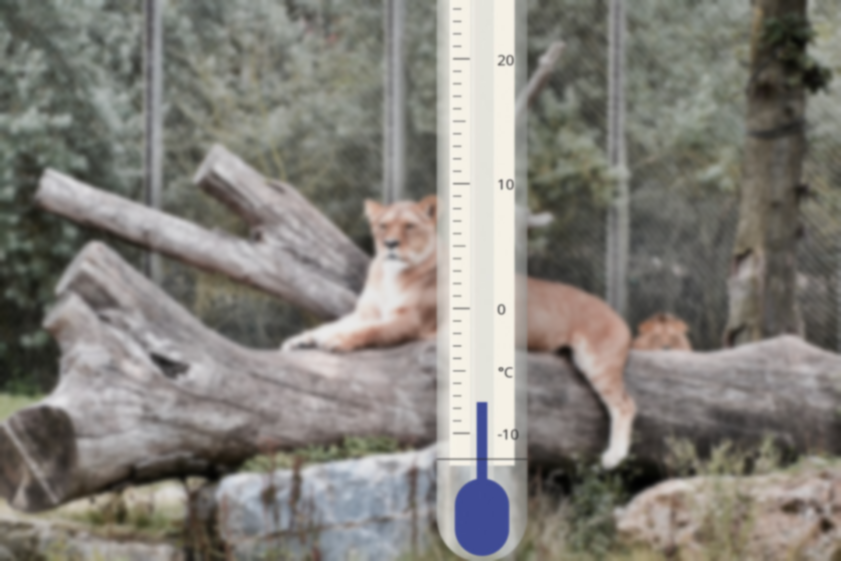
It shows -7.5 °C
